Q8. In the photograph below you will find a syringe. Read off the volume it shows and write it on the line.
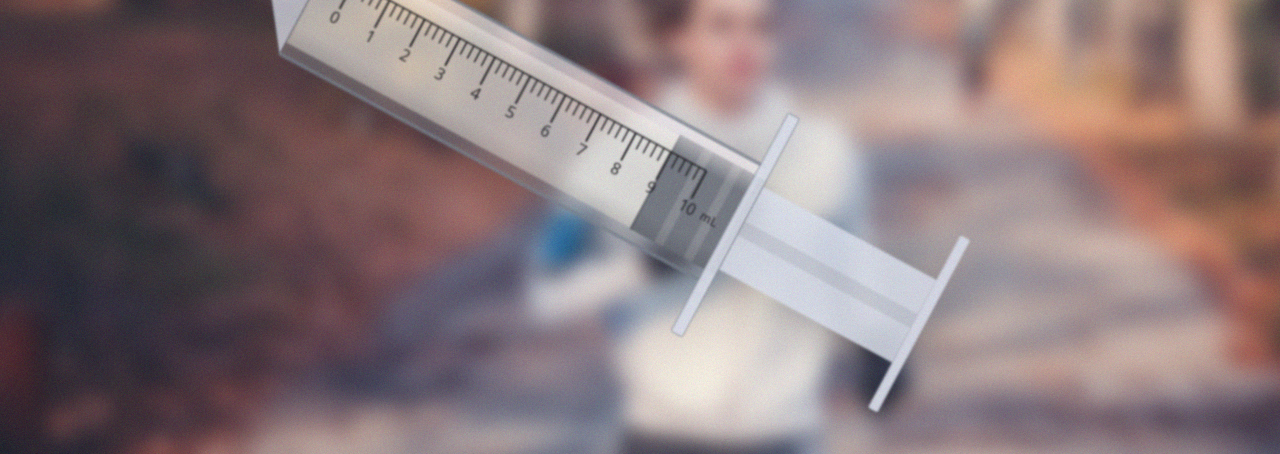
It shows 9 mL
